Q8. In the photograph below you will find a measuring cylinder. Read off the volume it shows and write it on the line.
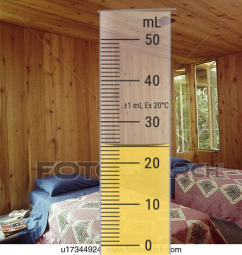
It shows 24 mL
